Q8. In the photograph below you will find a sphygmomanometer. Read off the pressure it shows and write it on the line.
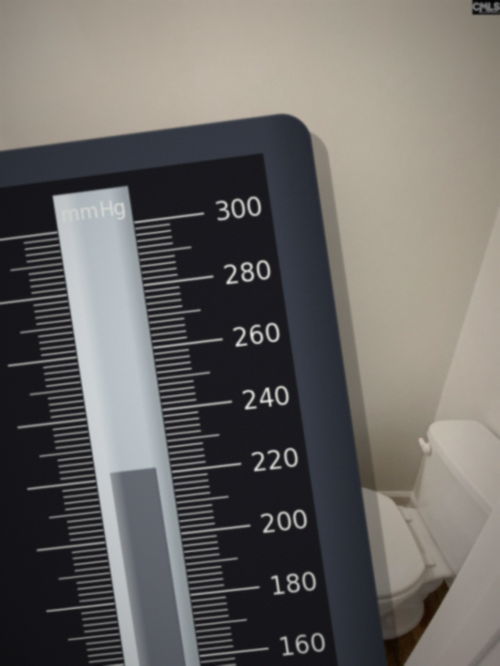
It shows 222 mmHg
